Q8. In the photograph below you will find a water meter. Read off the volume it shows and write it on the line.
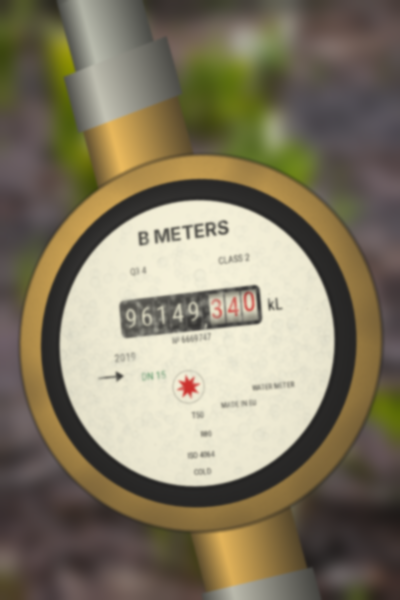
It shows 96149.340 kL
